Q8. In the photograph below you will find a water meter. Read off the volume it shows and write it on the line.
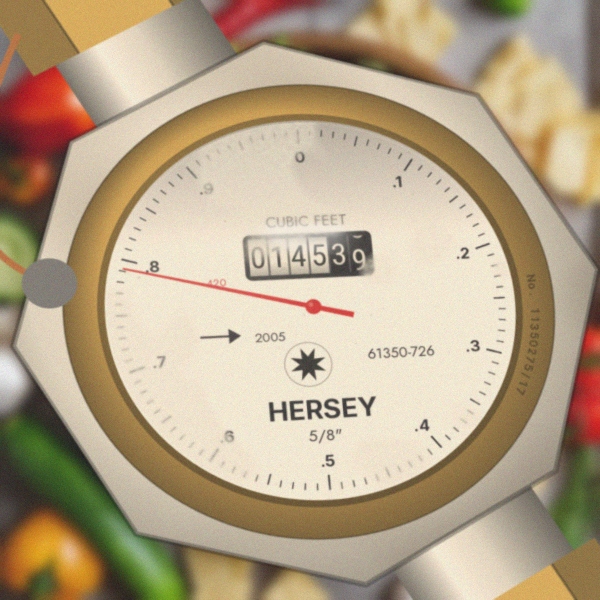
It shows 14538.79 ft³
